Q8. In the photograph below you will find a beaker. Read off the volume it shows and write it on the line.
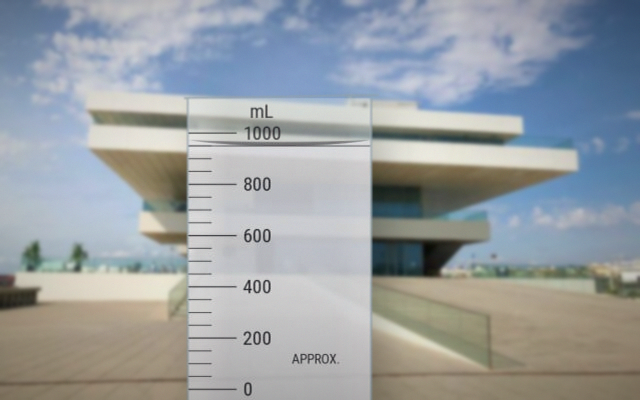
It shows 950 mL
